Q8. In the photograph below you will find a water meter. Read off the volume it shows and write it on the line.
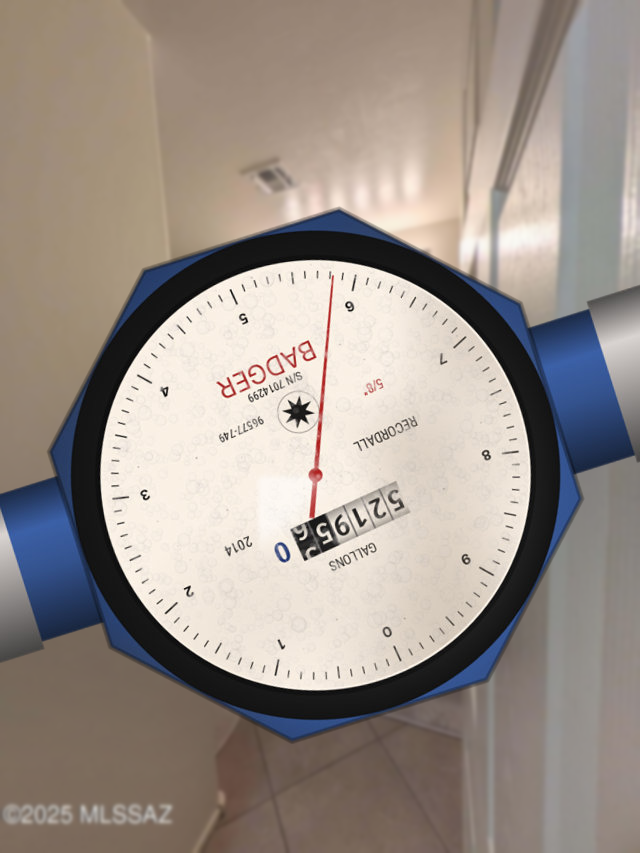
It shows 5219555.8 gal
